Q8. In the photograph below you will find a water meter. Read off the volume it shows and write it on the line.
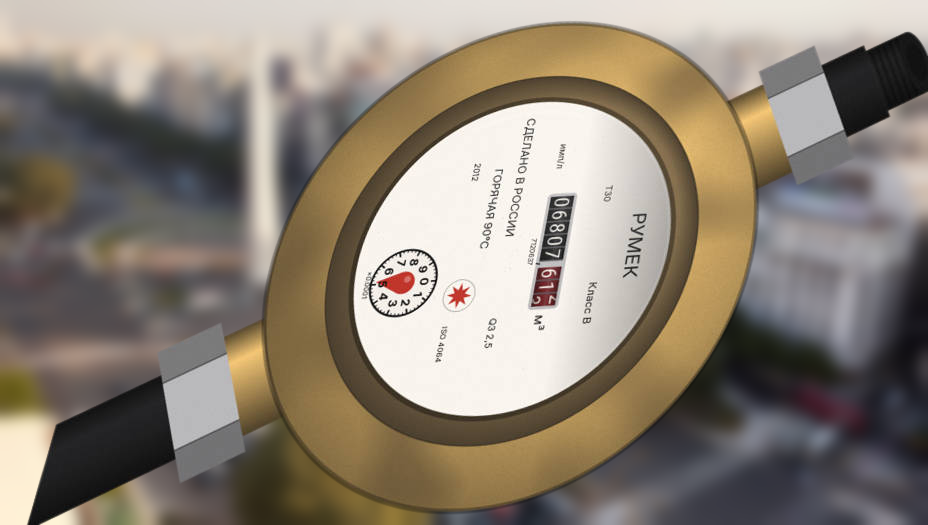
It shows 6807.6125 m³
